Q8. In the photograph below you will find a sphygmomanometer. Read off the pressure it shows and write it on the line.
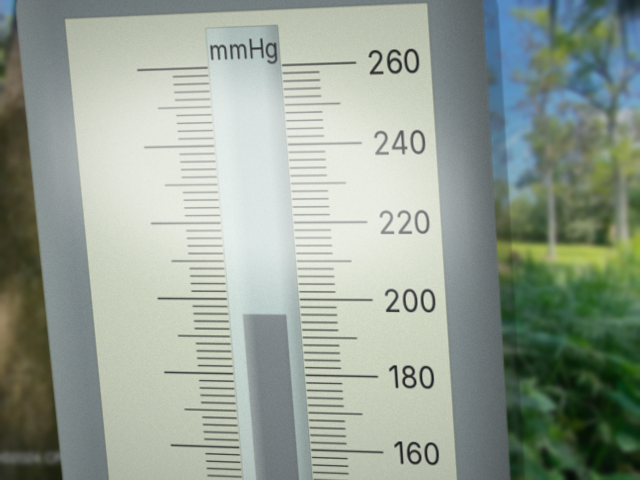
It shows 196 mmHg
